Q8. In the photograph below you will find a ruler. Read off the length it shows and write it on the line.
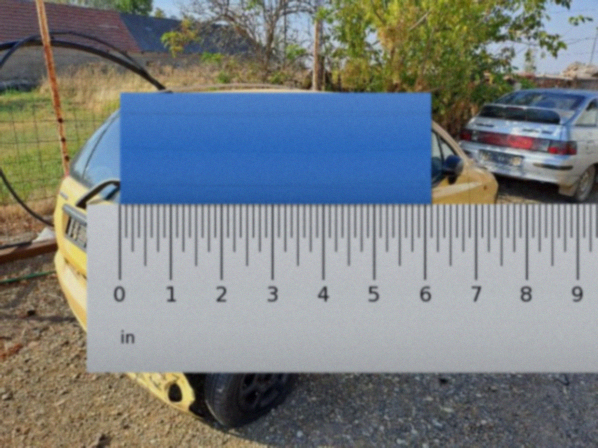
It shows 6.125 in
